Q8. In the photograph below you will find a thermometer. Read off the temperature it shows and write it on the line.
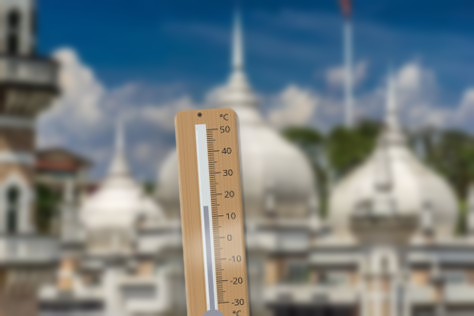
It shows 15 °C
